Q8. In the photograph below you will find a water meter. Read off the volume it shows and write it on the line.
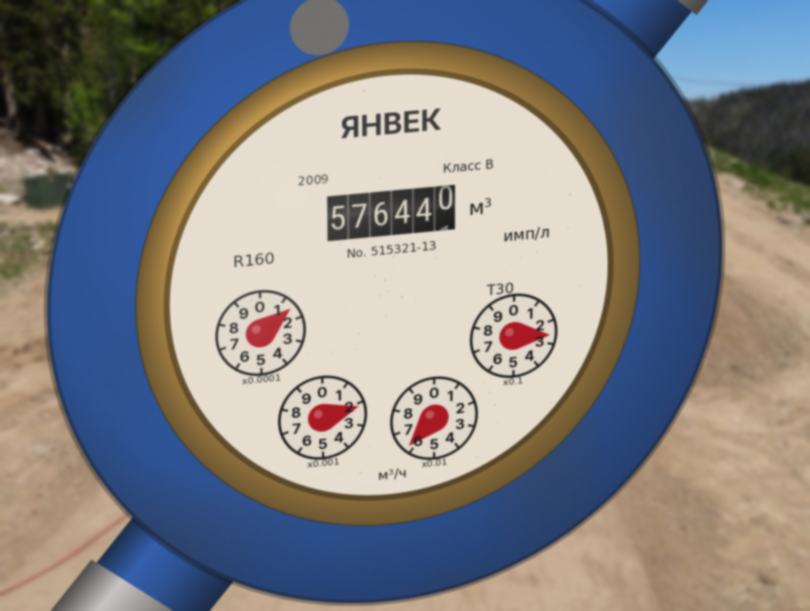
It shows 576440.2621 m³
